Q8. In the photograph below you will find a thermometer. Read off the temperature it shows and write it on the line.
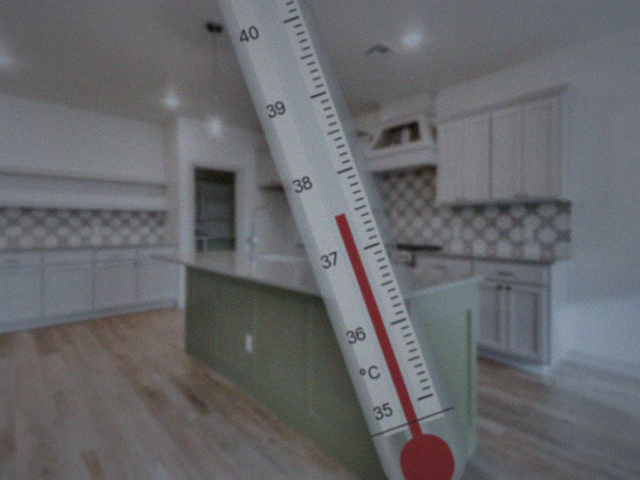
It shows 37.5 °C
